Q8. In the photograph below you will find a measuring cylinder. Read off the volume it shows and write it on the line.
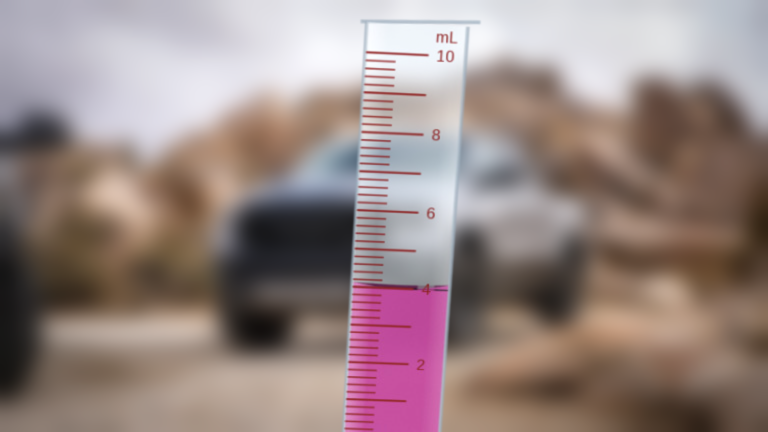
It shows 4 mL
